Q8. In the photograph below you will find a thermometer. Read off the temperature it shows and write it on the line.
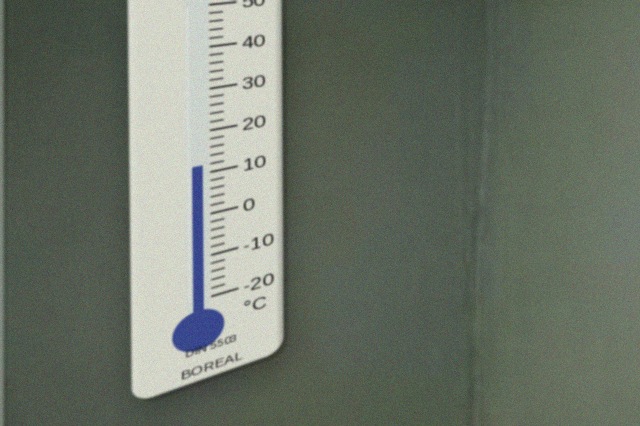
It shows 12 °C
